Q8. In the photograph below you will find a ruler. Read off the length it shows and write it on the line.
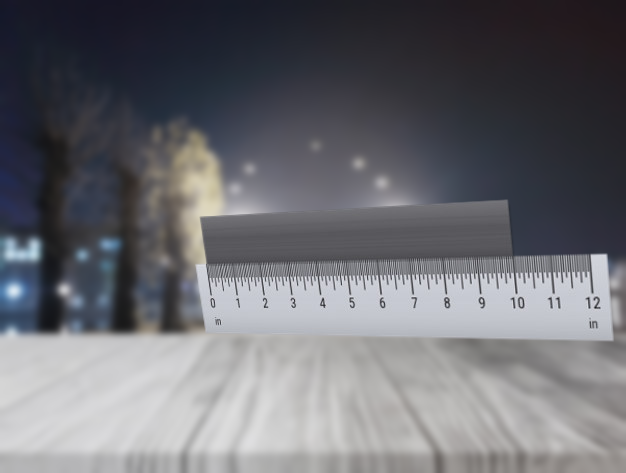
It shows 10 in
